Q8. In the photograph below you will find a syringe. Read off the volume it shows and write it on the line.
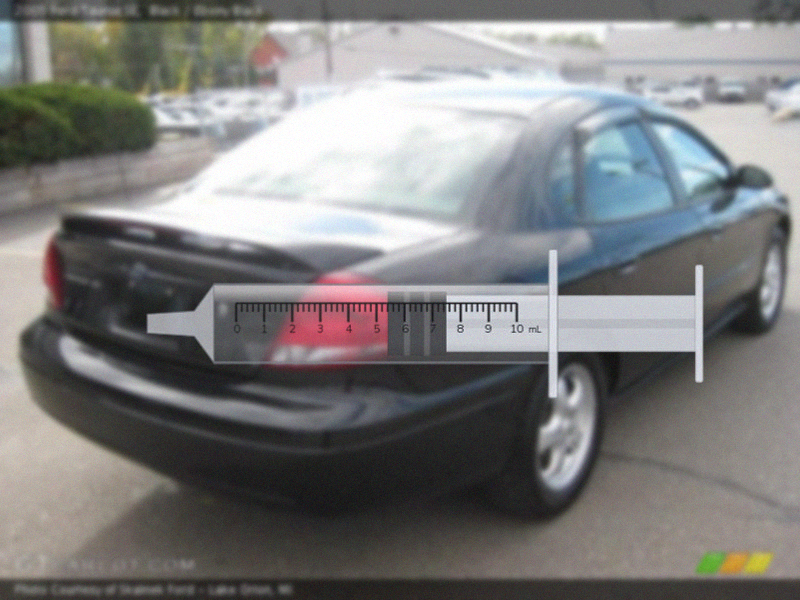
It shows 5.4 mL
